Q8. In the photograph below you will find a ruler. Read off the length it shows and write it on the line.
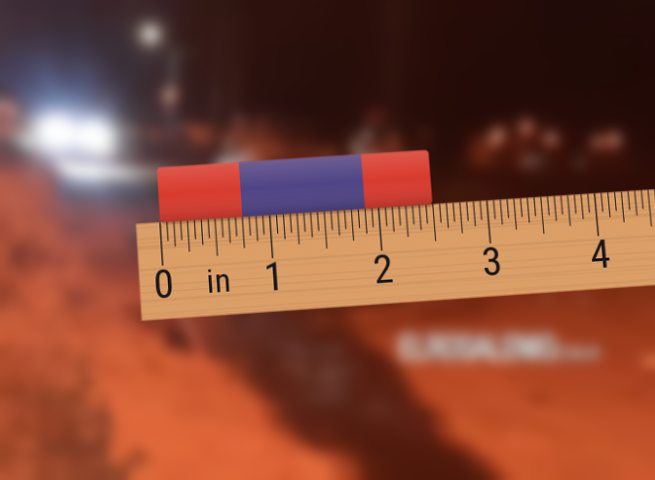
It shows 2.5 in
